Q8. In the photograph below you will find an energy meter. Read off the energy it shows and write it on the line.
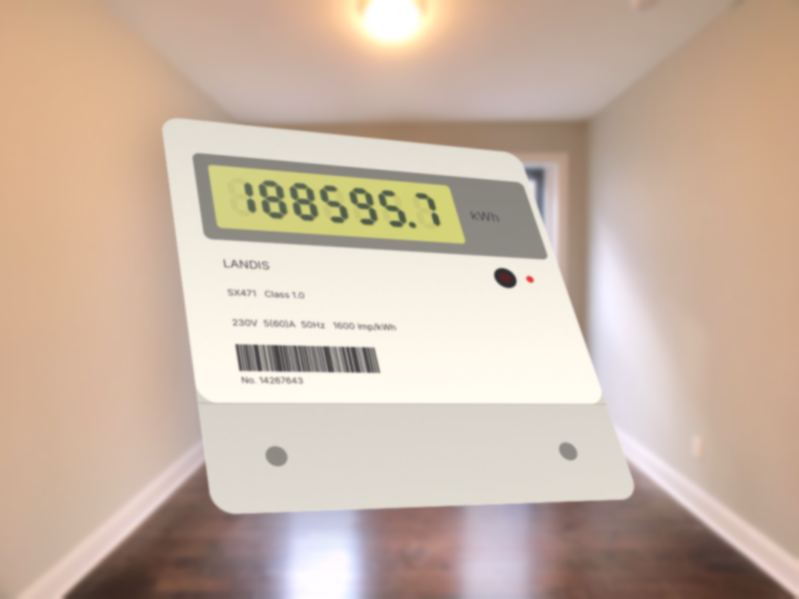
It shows 188595.7 kWh
